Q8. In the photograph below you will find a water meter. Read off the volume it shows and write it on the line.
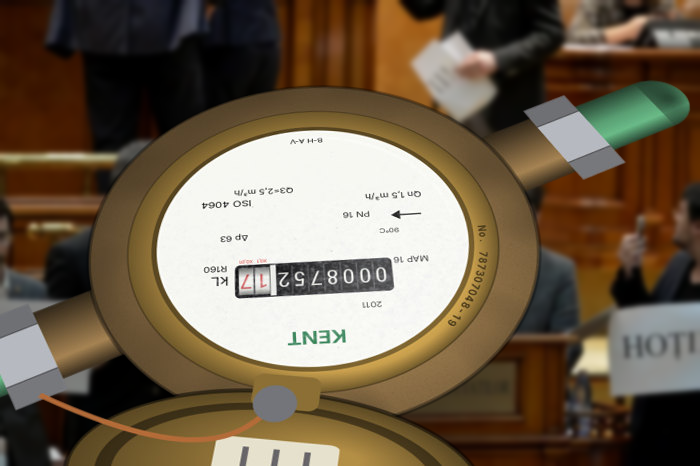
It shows 8752.17 kL
